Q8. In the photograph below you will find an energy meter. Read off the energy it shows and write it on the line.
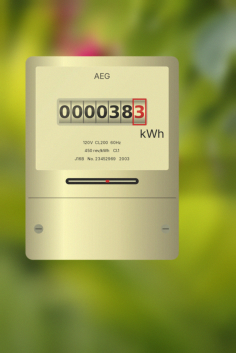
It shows 38.3 kWh
